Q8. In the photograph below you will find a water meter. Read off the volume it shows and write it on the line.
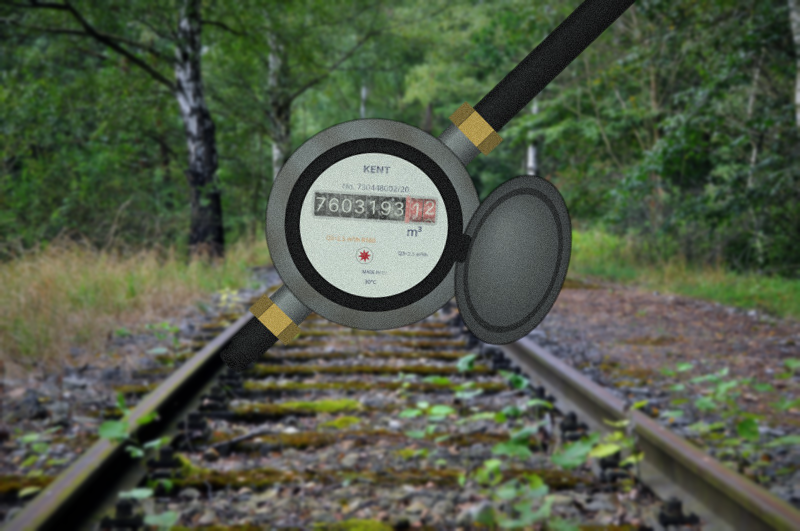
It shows 7603193.12 m³
